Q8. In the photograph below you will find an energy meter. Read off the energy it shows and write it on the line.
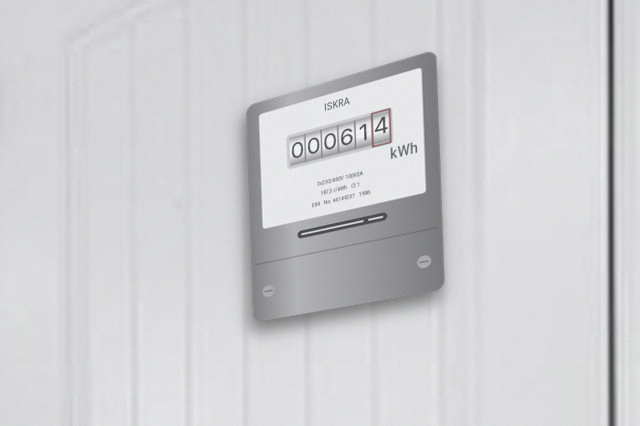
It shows 61.4 kWh
